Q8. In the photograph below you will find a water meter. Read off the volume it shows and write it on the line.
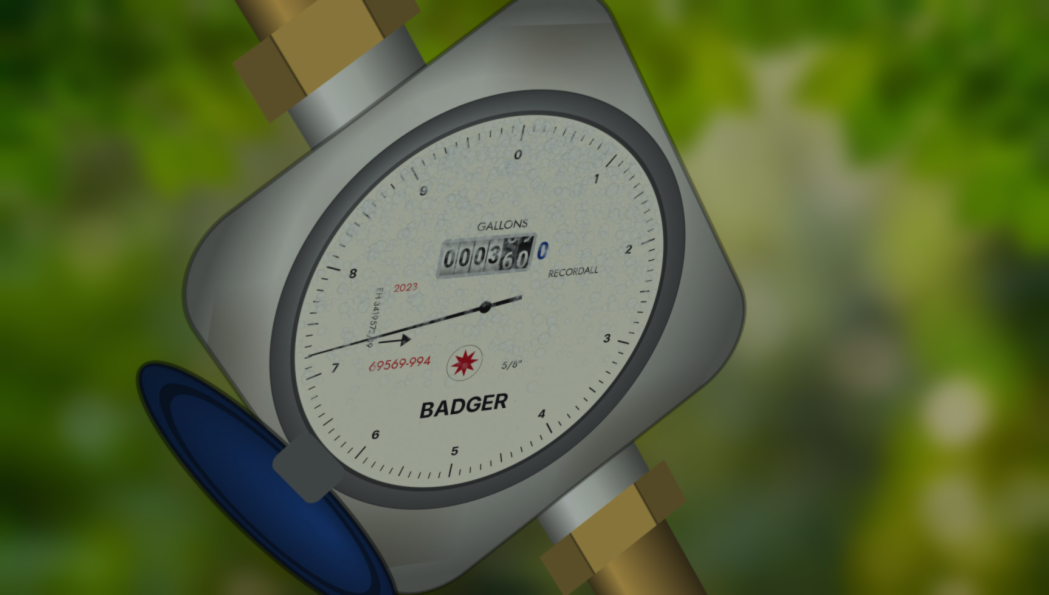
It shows 3597.2 gal
